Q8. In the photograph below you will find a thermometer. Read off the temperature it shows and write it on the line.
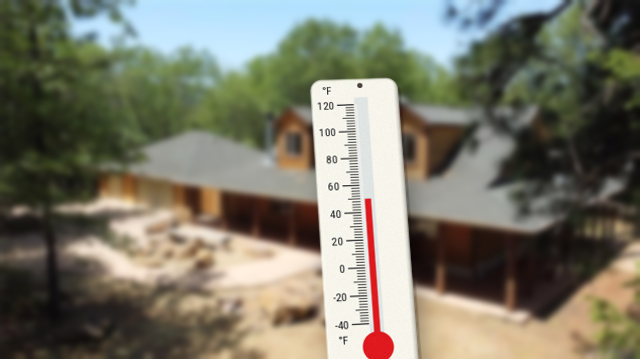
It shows 50 °F
